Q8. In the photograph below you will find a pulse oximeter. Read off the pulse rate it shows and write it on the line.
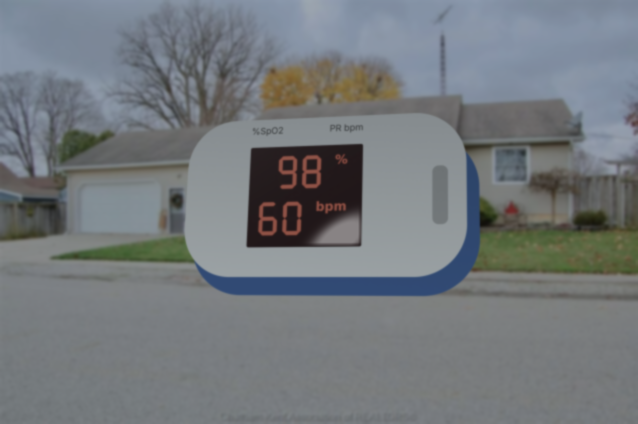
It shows 60 bpm
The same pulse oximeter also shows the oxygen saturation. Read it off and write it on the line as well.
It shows 98 %
